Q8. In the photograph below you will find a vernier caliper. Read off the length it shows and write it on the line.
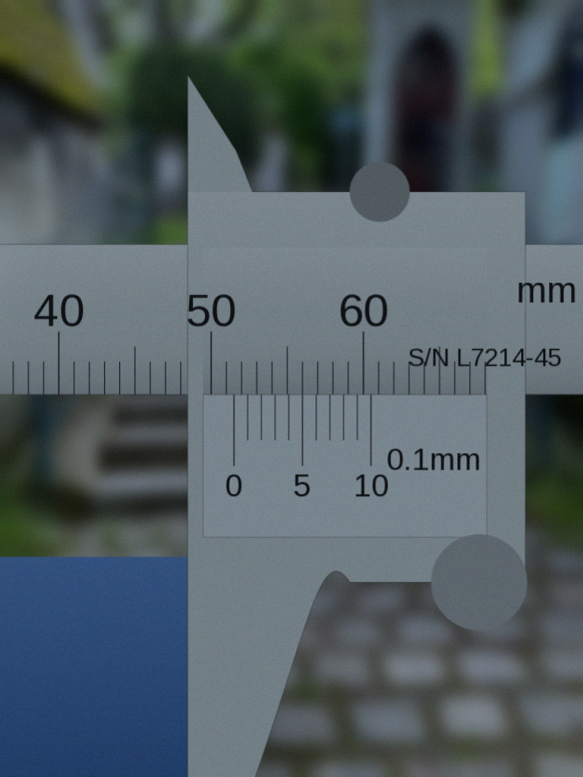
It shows 51.5 mm
